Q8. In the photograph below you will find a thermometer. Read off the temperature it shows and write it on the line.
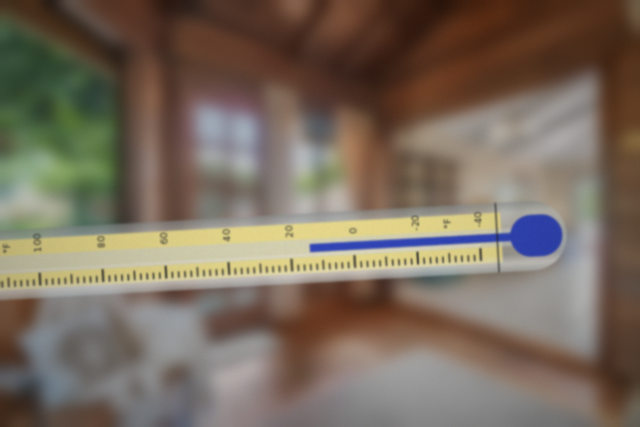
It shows 14 °F
